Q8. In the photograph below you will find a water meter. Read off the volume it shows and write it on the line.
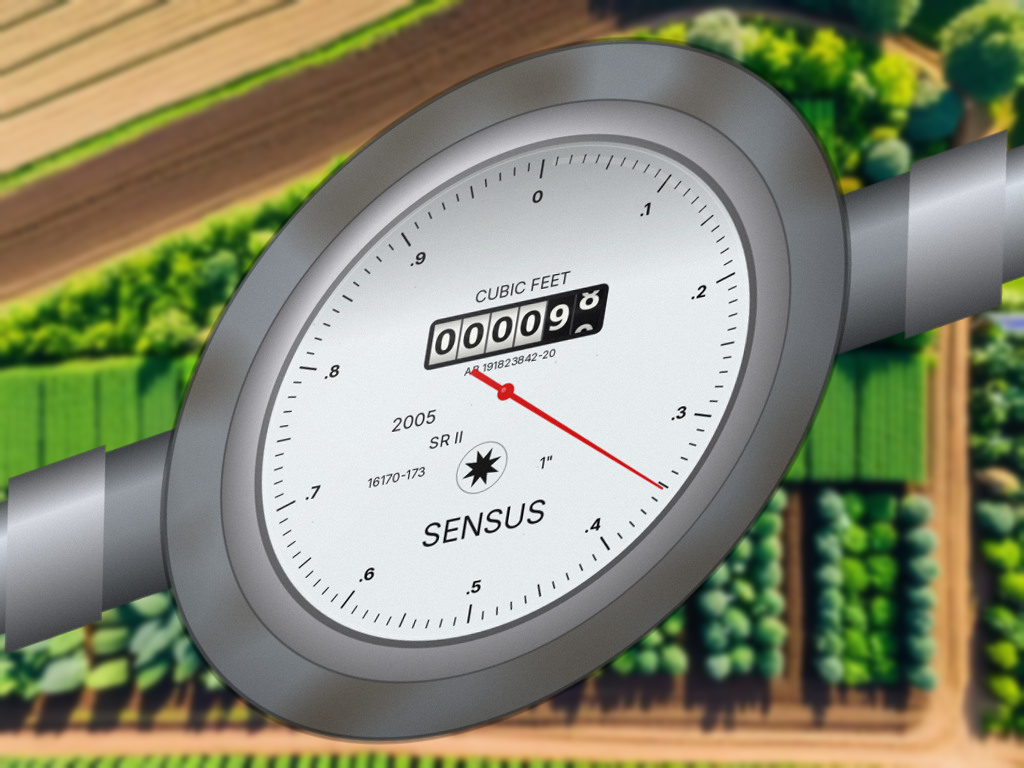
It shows 98.35 ft³
